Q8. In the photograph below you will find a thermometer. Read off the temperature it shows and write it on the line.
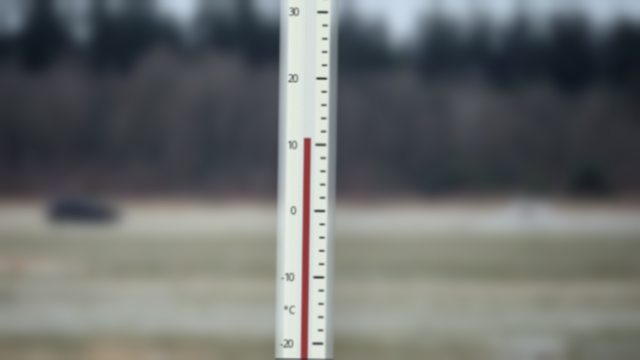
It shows 11 °C
